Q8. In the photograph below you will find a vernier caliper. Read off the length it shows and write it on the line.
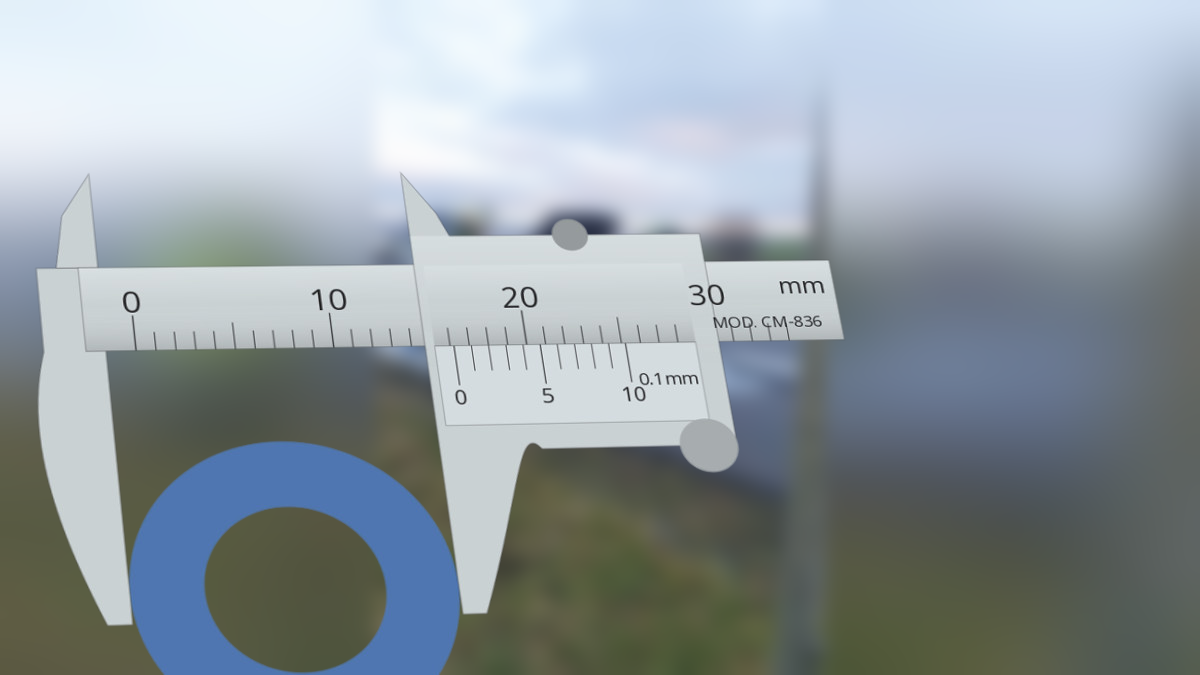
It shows 16.2 mm
